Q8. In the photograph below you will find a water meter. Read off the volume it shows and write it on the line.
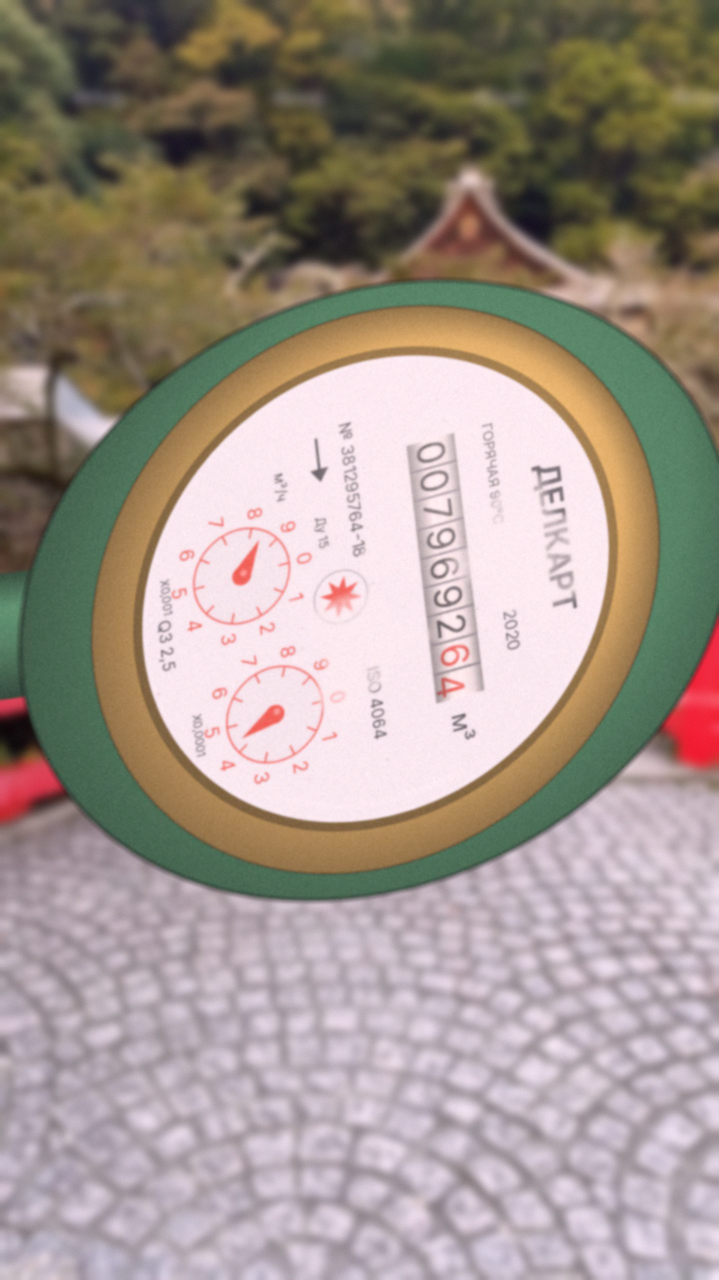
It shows 79692.6384 m³
